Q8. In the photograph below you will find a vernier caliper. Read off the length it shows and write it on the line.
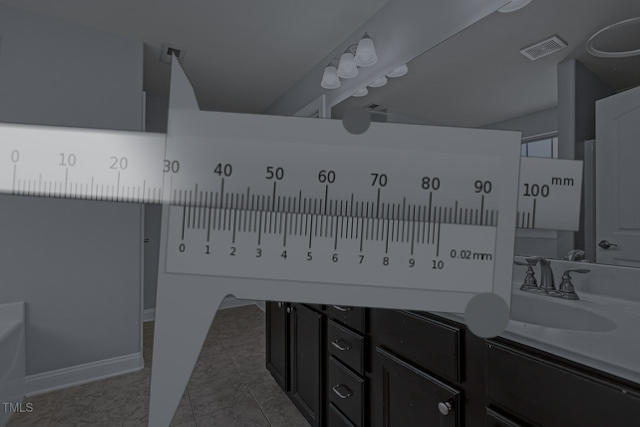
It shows 33.0 mm
